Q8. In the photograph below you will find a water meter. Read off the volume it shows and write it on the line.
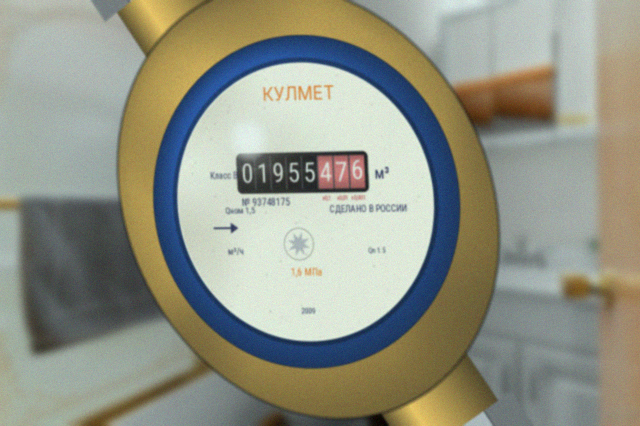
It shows 1955.476 m³
